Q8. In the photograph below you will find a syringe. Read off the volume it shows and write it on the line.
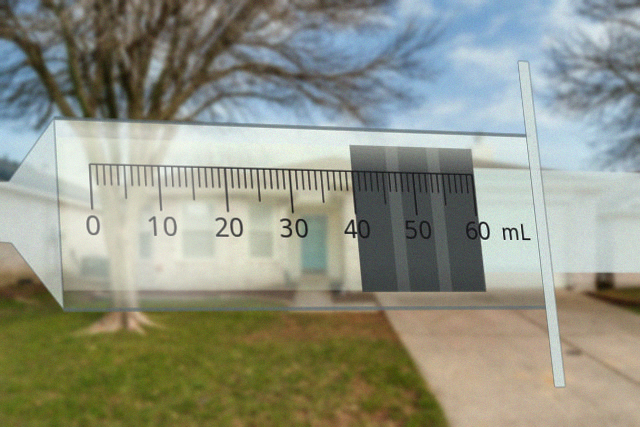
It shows 40 mL
